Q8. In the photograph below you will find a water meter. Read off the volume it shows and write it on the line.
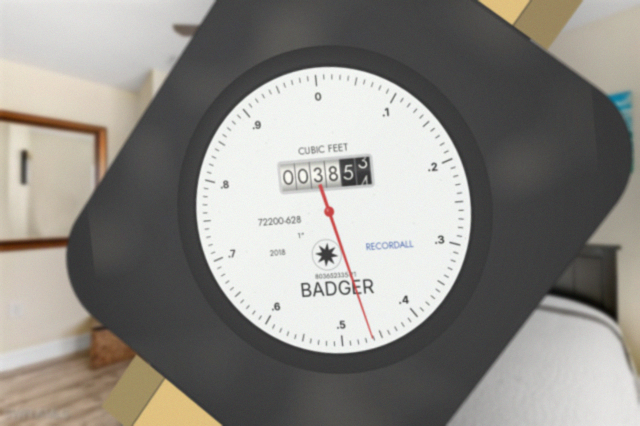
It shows 3853.46 ft³
